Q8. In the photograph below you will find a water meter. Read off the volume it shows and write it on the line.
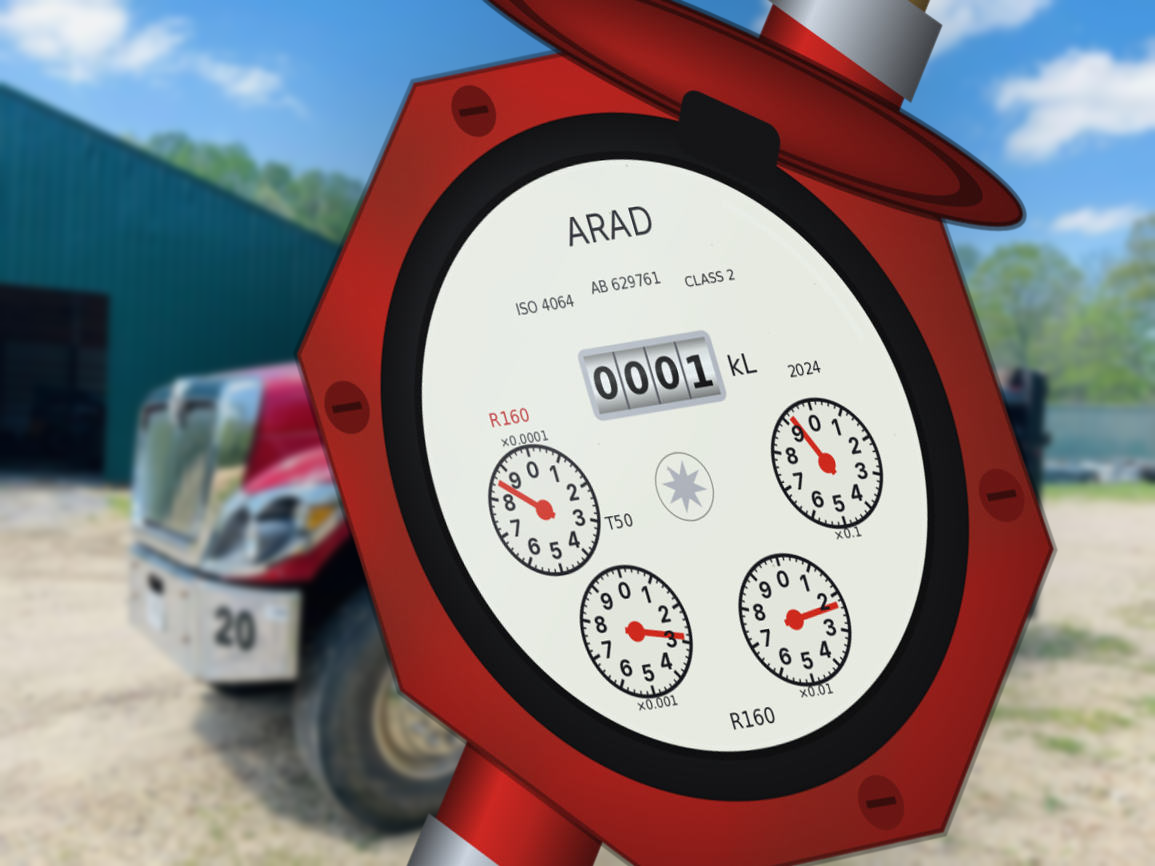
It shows 0.9228 kL
